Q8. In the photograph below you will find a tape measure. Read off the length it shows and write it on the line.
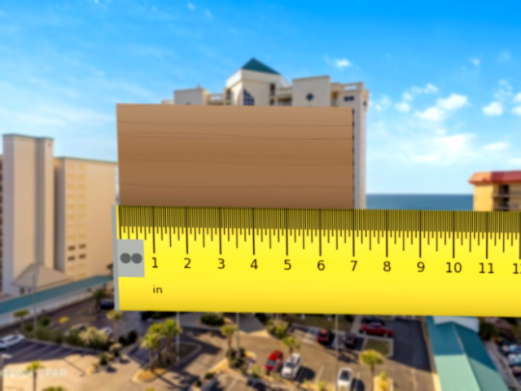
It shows 7 in
